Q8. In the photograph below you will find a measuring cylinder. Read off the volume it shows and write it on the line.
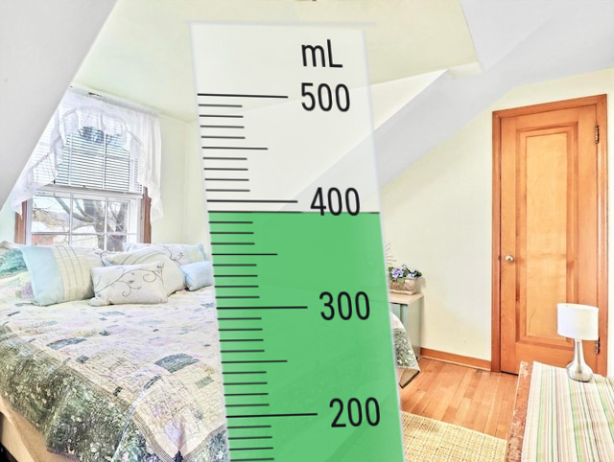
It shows 390 mL
